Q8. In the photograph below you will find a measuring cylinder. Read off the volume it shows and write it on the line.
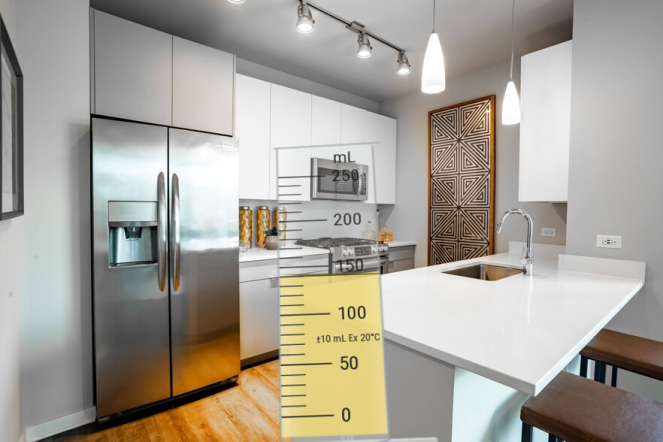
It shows 140 mL
